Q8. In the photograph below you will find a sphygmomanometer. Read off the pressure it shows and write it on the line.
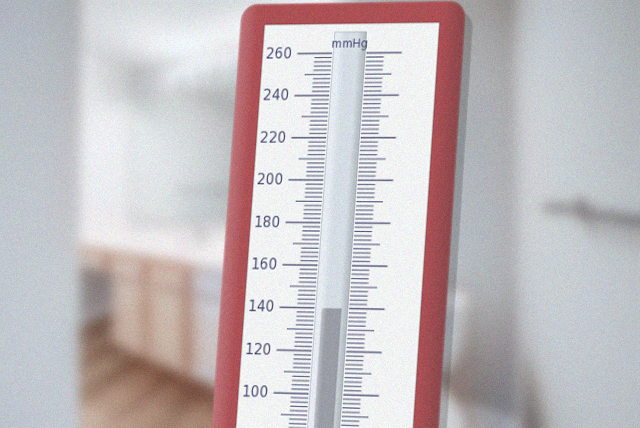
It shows 140 mmHg
